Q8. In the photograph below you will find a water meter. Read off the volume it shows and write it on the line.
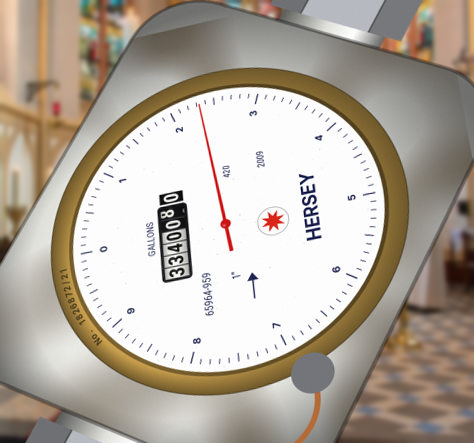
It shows 3340082.3 gal
